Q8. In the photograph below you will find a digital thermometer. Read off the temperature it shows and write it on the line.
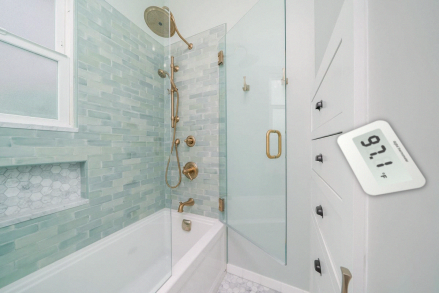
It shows 97.1 °F
